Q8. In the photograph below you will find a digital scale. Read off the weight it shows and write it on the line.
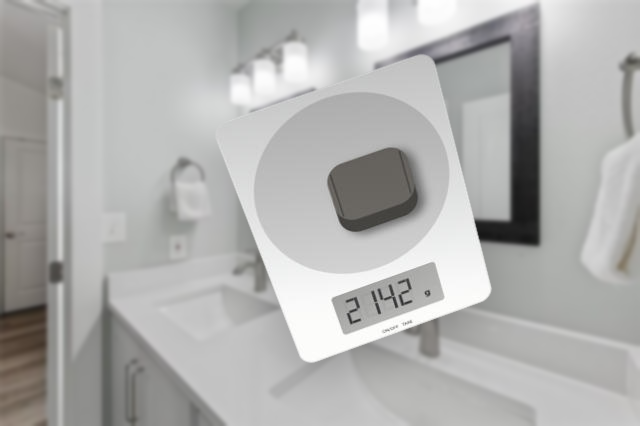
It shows 2142 g
